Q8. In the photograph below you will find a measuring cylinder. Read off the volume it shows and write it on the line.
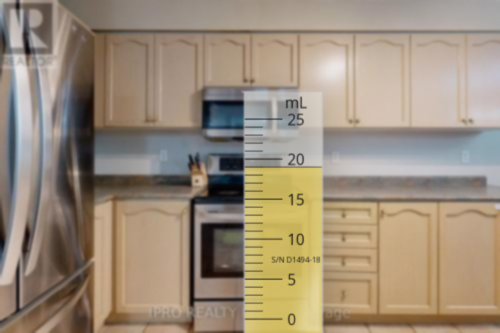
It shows 19 mL
